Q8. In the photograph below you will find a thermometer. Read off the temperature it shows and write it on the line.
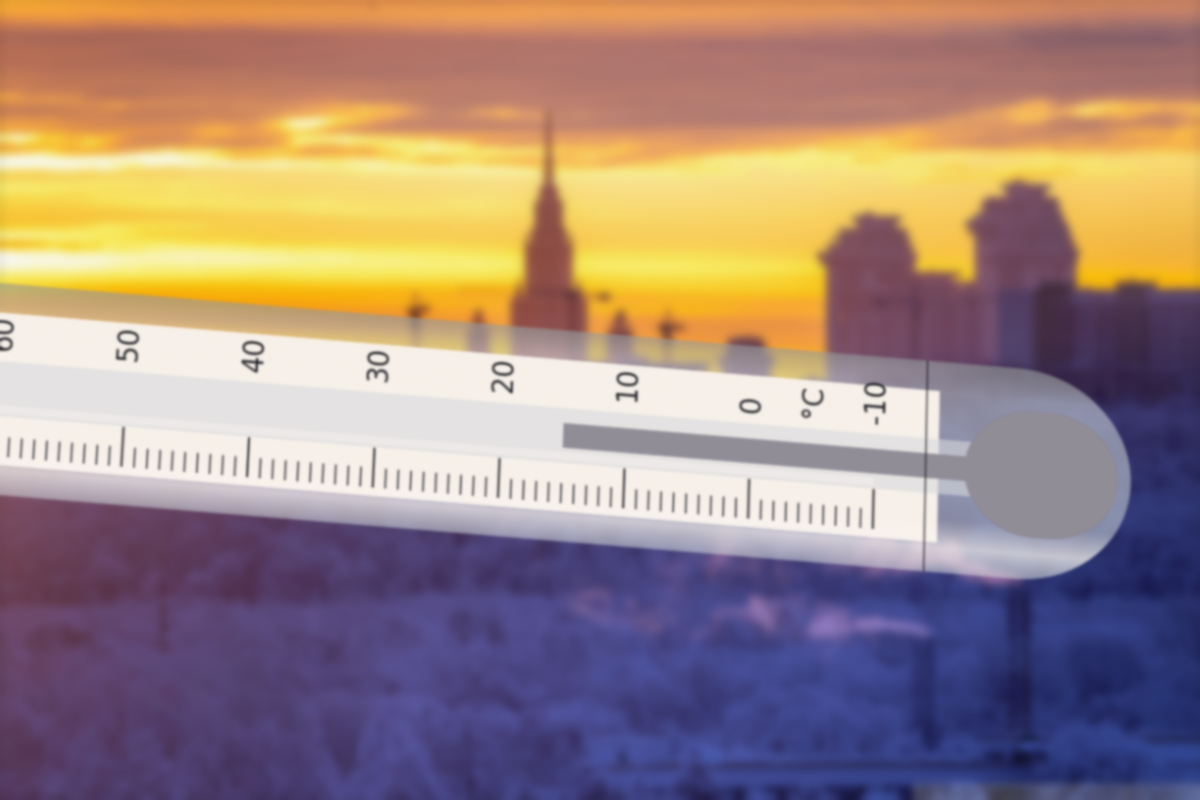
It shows 15 °C
